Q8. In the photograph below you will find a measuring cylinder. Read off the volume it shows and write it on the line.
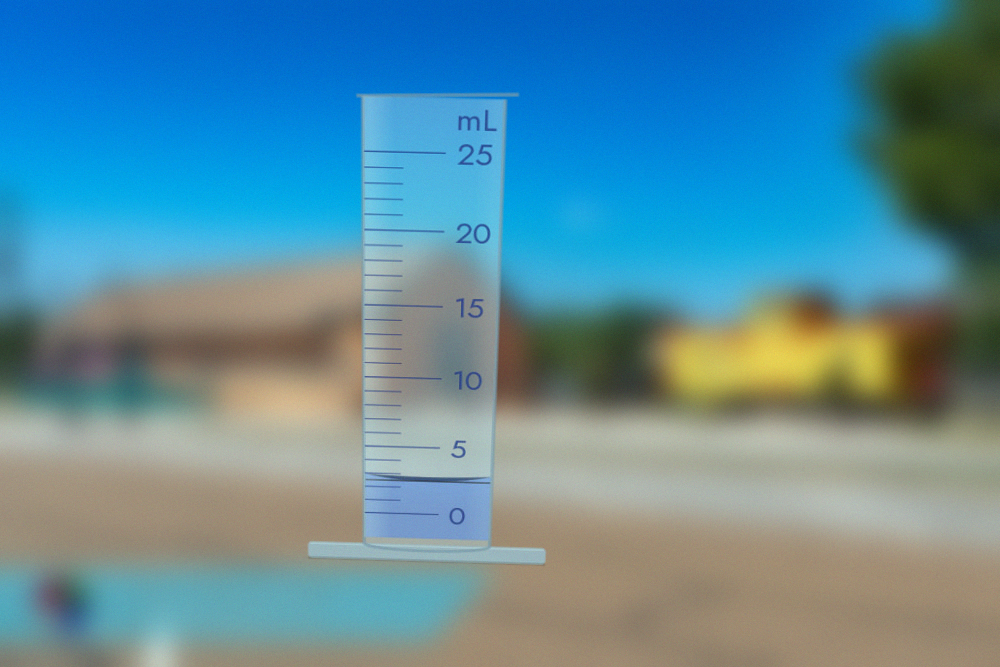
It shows 2.5 mL
